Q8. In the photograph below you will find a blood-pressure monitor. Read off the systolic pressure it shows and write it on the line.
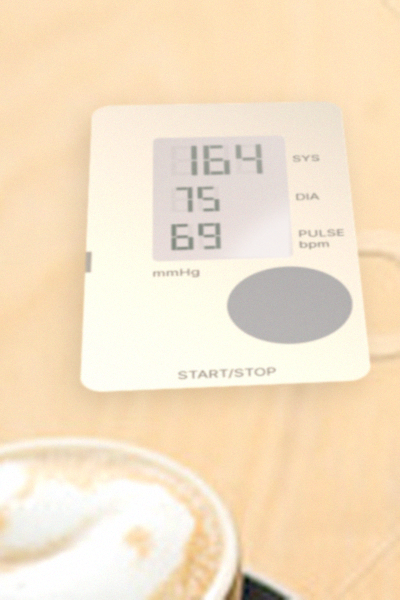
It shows 164 mmHg
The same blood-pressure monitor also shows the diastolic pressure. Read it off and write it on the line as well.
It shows 75 mmHg
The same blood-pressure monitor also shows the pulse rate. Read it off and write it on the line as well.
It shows 69 bpm
